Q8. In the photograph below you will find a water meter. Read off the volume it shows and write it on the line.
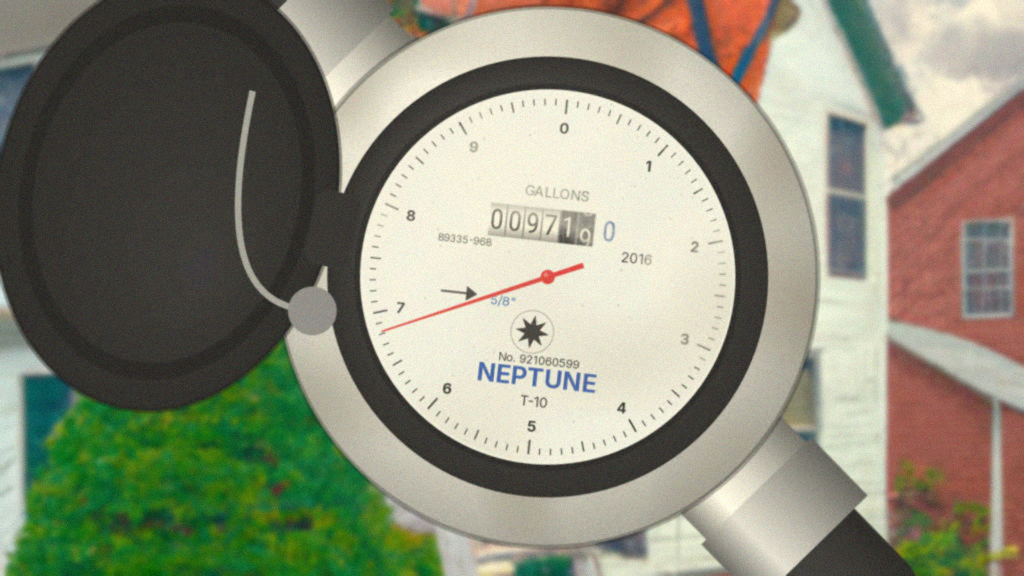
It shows 97186.8 gal
